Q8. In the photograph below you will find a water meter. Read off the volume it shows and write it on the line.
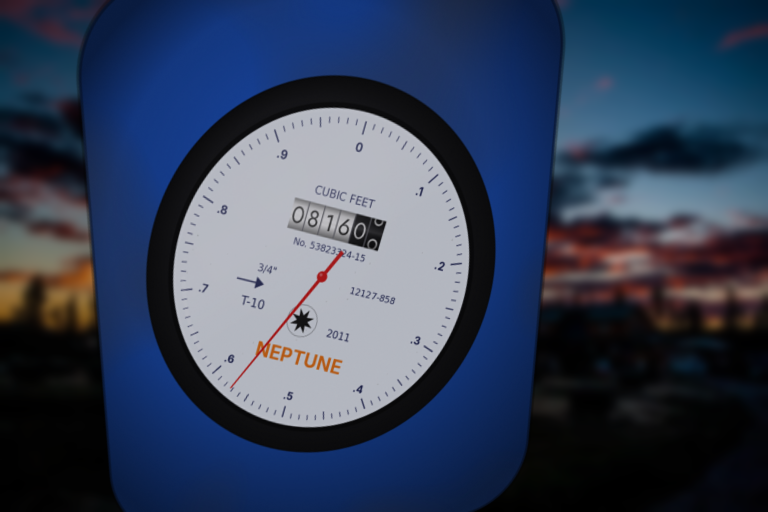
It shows 81608.57 ft³
